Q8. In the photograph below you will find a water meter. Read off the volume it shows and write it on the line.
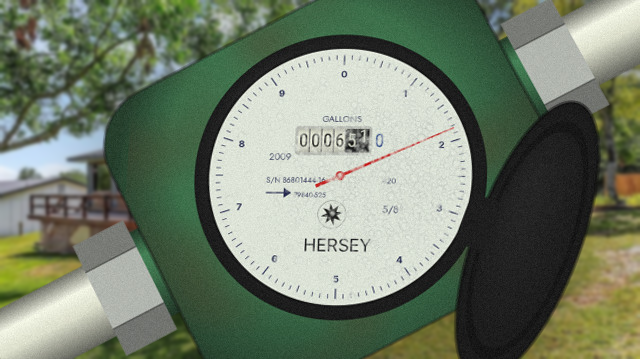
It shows 6511.8 gal
